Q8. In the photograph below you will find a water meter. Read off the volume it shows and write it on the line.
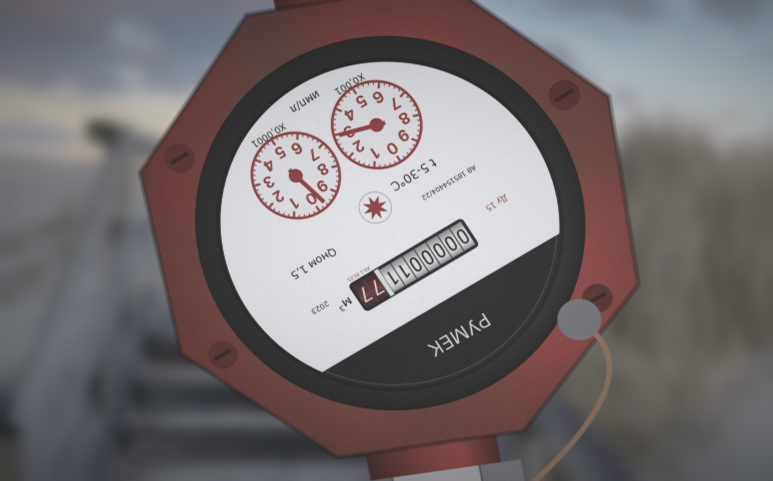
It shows 11.7729 m³
